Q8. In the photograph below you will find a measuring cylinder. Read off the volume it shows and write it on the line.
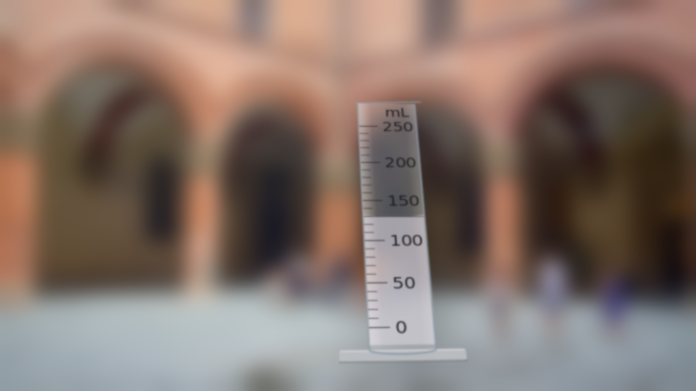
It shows 130 mL
